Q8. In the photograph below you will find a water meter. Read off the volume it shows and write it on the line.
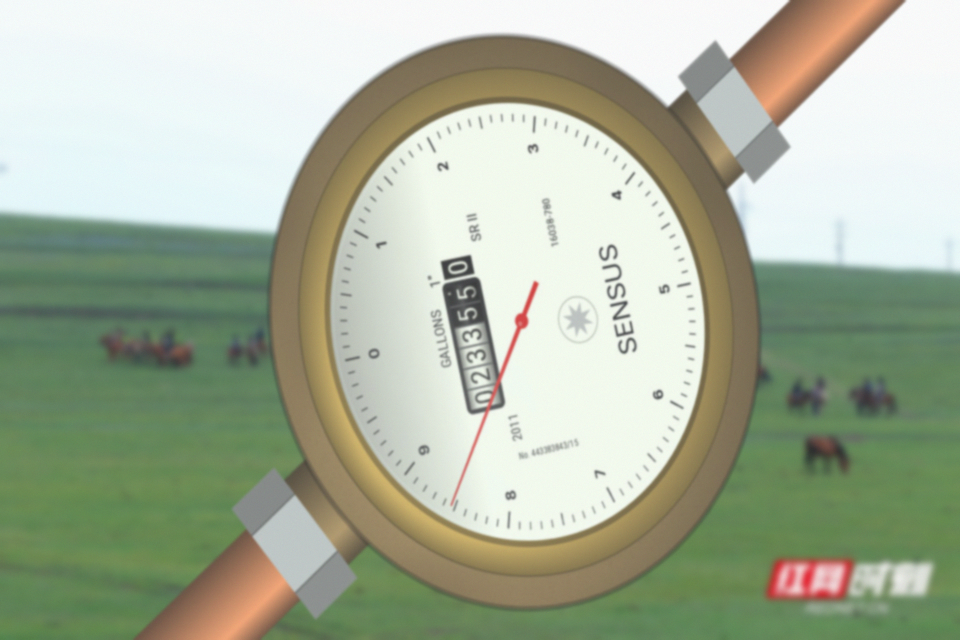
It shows 233548.5 gal
